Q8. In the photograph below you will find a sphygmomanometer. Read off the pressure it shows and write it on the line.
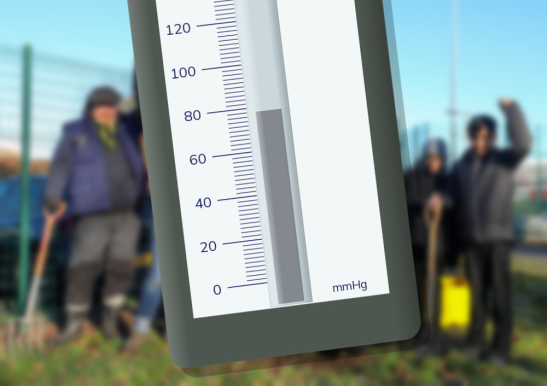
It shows 78 mmHg
